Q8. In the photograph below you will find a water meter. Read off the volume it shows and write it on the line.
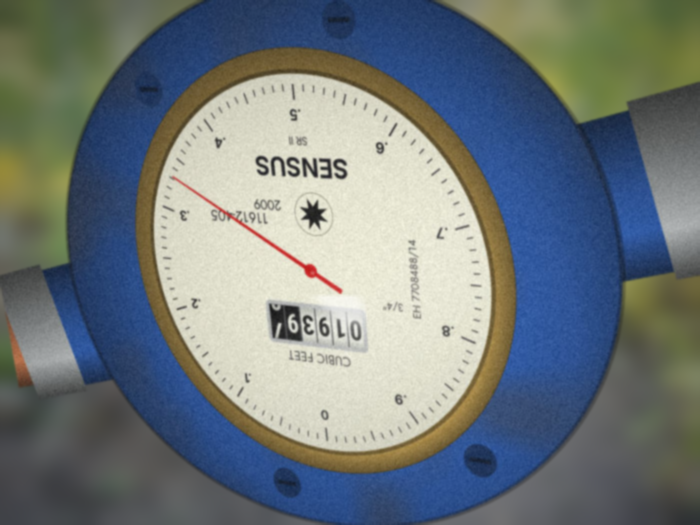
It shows 19397.33 ft³
